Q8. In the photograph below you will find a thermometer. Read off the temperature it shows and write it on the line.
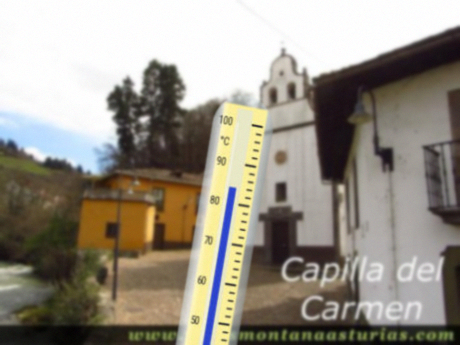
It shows 84 °C
